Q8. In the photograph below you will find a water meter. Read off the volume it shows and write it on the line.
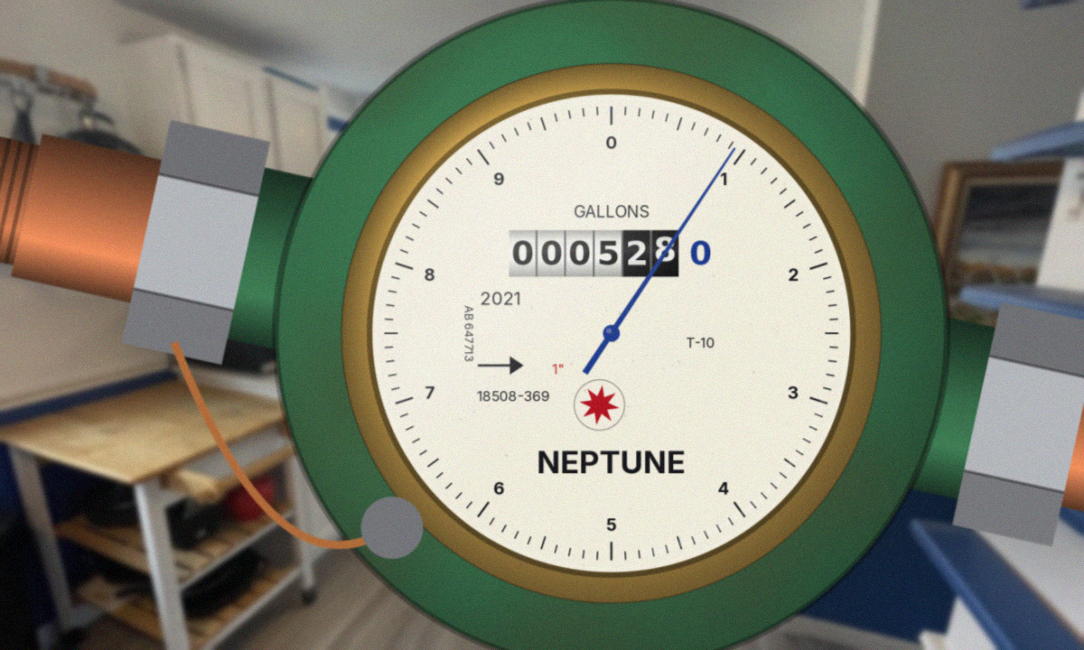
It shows 5280.9 gal
